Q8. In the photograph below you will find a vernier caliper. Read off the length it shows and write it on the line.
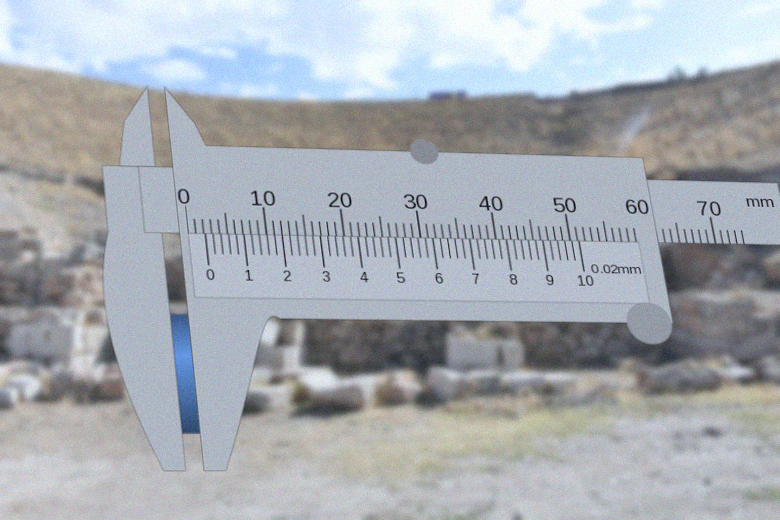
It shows 2.2 mm
